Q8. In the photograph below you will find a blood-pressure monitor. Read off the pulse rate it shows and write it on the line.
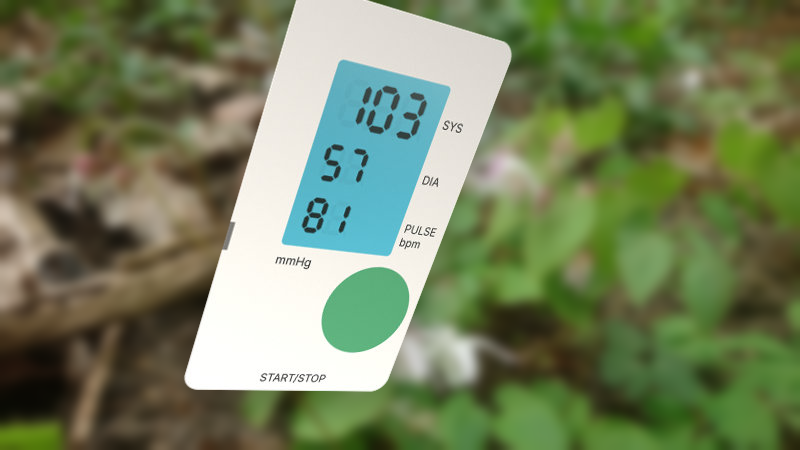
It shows 81 bpm
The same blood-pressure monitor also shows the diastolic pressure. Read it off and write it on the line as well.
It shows 57 mmHg
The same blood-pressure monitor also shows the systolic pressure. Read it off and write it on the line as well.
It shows 103 mmHg
